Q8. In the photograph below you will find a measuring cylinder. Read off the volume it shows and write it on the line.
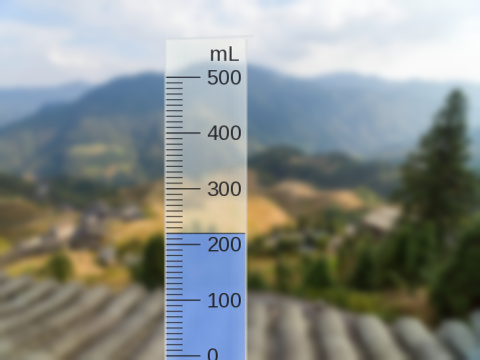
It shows 220 mL
